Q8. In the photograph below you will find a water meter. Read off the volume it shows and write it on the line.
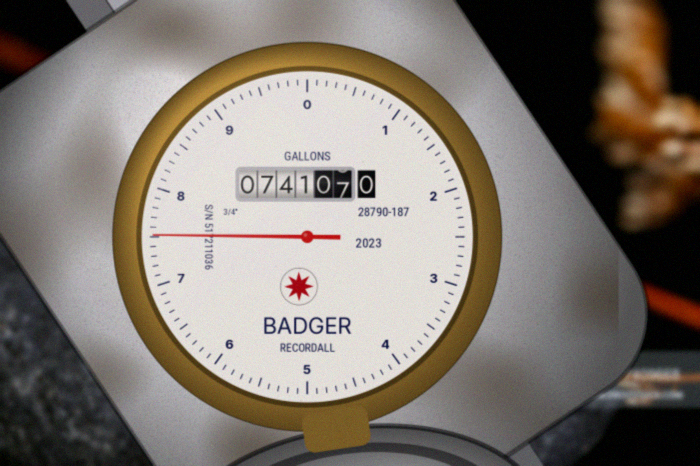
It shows 741067.5 gal
